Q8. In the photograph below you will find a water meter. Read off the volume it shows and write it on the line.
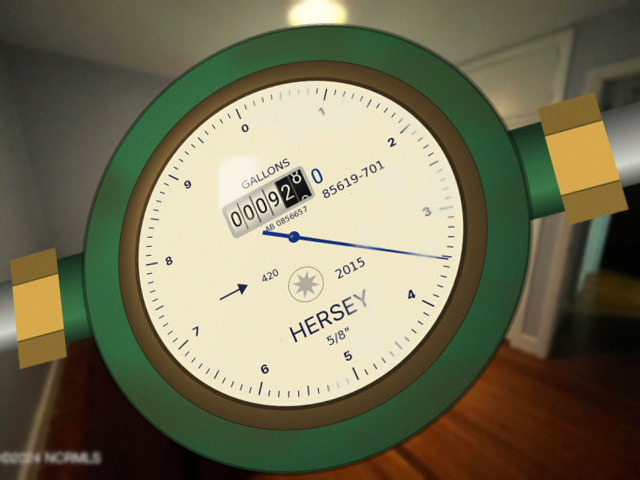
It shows 9283.5 gal
